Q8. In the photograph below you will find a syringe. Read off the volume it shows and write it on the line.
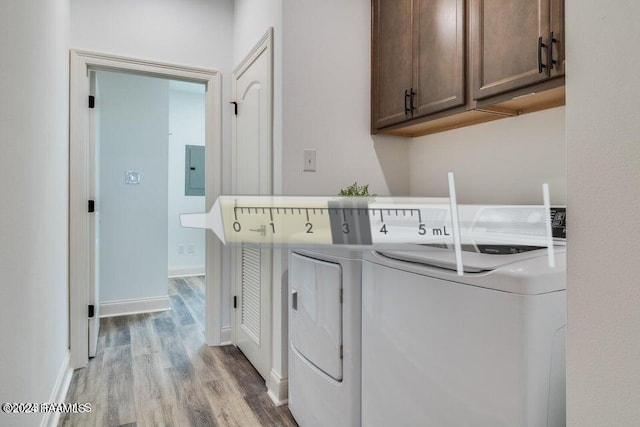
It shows 2.6 mL
